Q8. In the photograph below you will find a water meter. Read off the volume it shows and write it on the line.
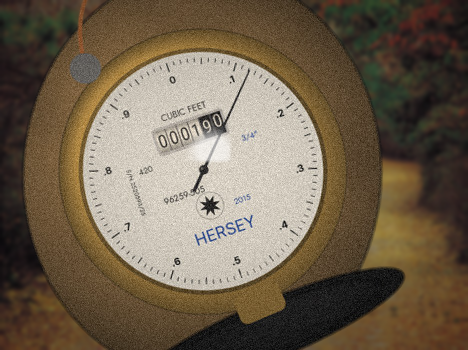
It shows 190.12 ft³
